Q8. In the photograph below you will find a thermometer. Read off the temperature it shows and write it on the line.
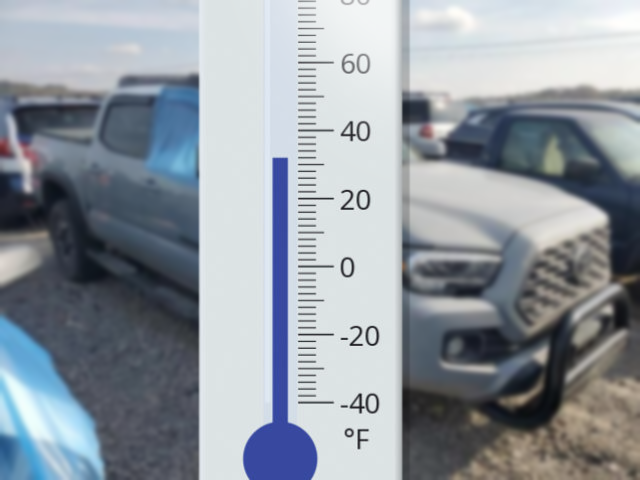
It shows 32 °F
